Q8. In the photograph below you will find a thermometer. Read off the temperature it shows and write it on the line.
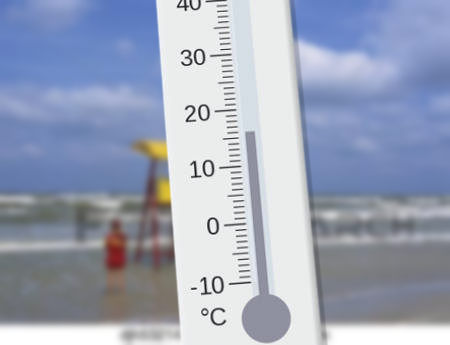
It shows 16 °C
